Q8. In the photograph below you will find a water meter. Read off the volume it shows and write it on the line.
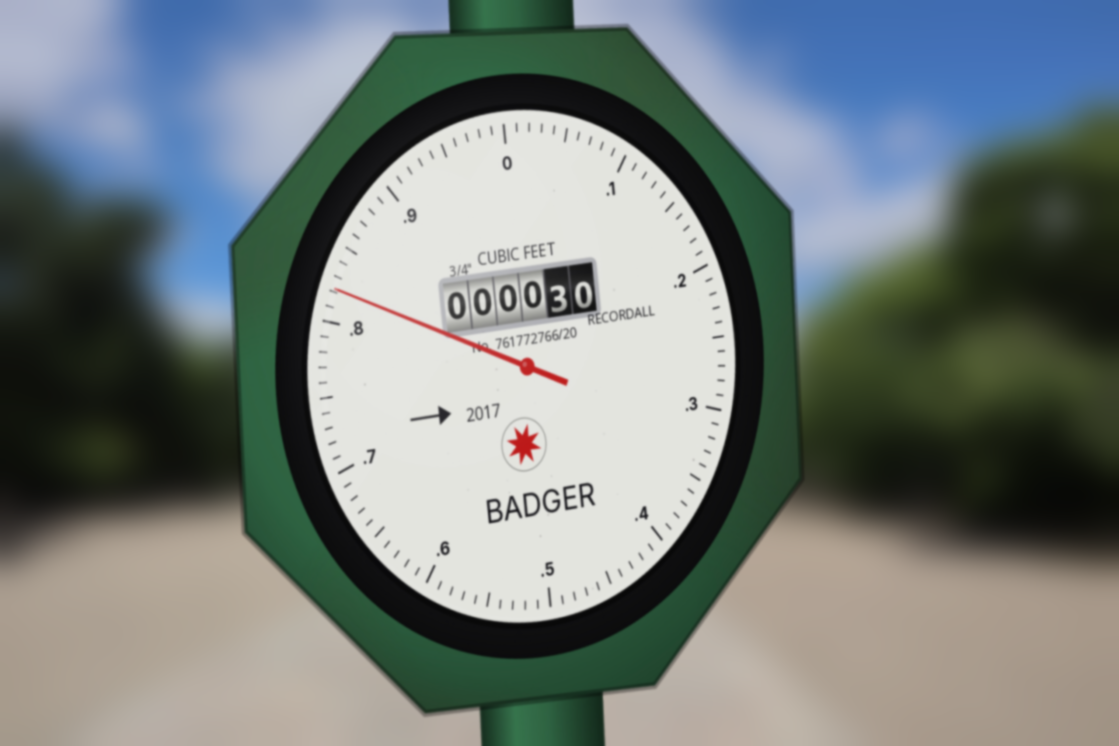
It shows 29.82 ft³
